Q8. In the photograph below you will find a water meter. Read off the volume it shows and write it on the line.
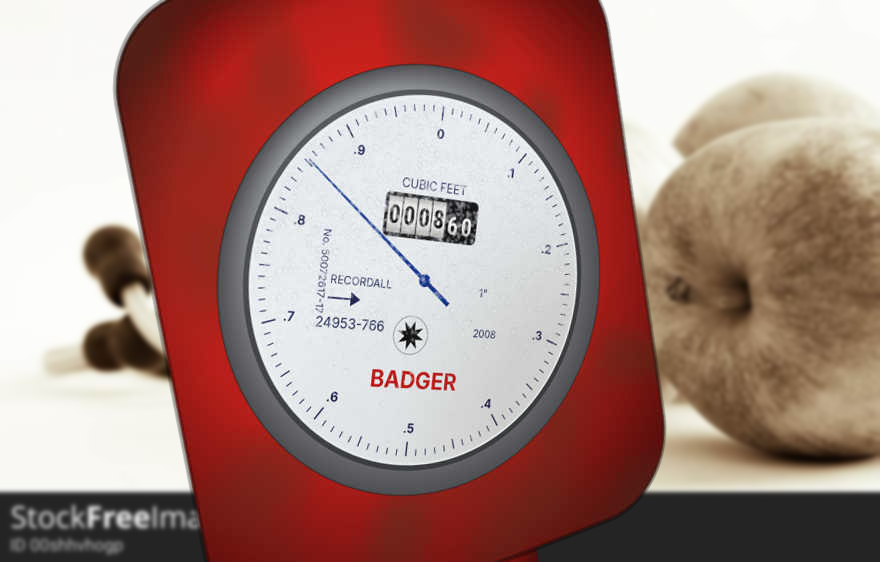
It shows 859.85 ft³
